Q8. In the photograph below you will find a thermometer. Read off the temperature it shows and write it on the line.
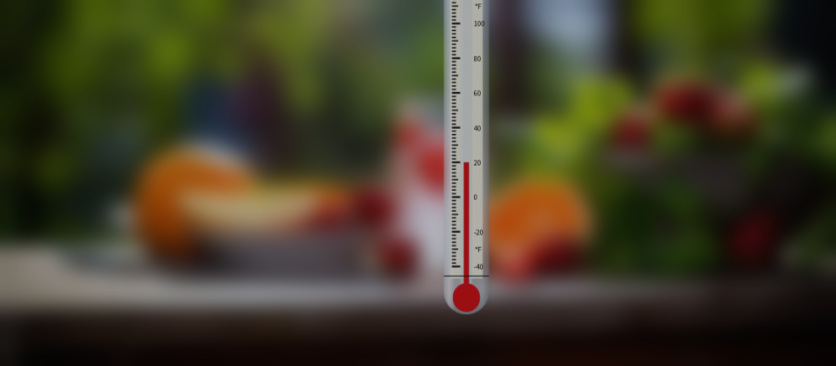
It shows 20 °F
